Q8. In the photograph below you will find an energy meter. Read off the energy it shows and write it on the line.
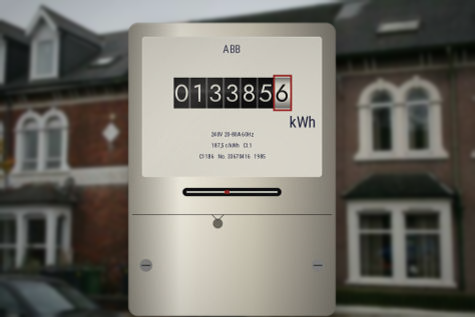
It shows 13385.6 kWh
